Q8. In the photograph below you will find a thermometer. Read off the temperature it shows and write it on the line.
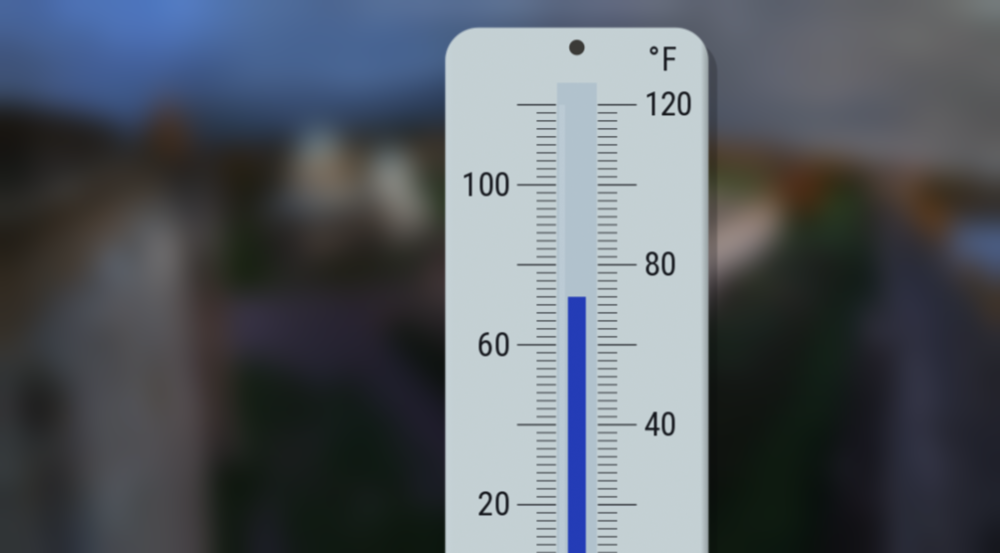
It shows 72 °F
